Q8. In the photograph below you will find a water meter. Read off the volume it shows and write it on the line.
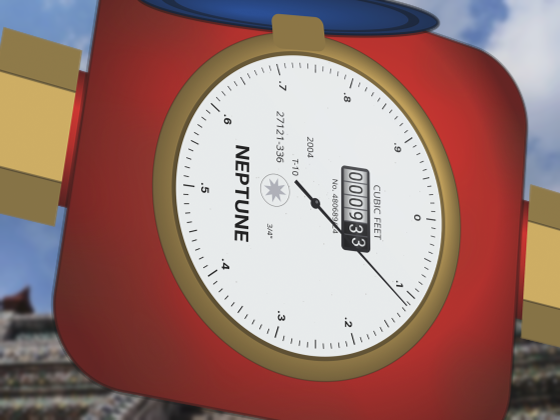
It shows 933.11 ft³
